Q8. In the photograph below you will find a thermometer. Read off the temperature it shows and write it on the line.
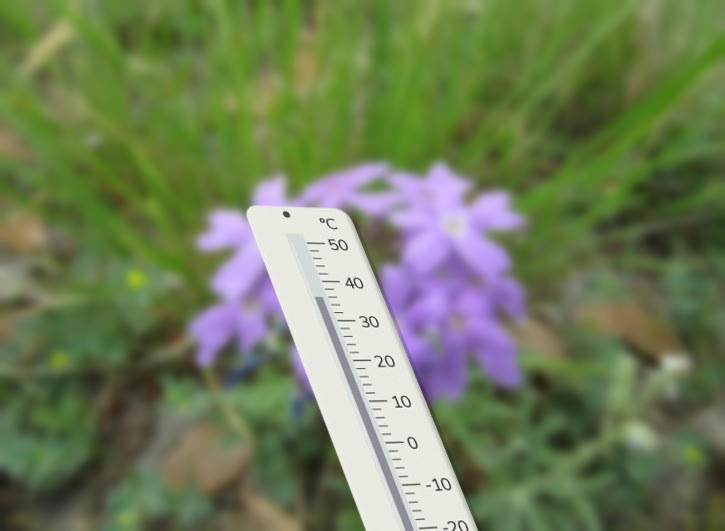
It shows 36 °C
